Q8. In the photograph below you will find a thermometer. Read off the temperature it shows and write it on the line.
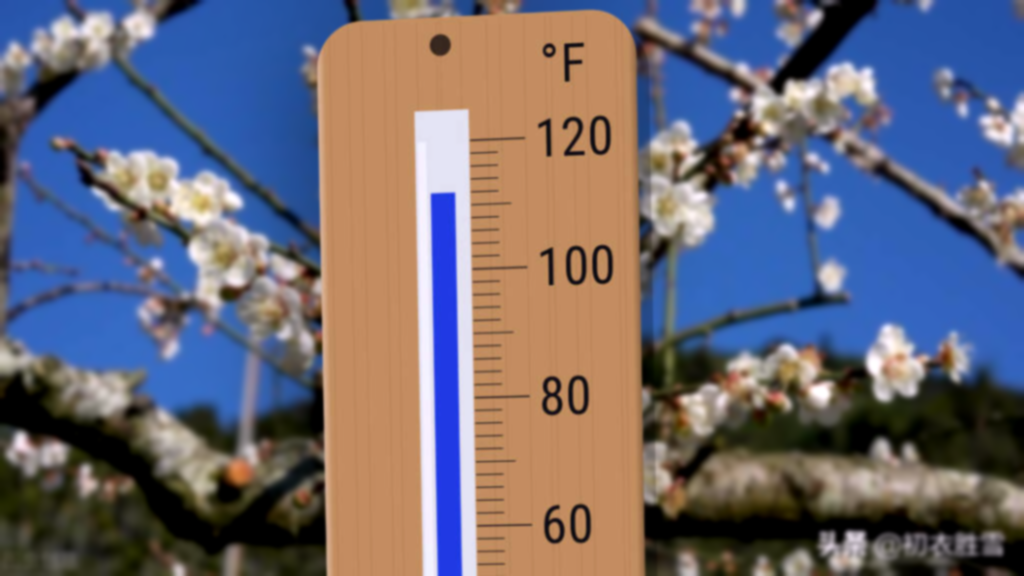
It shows 112 °F
